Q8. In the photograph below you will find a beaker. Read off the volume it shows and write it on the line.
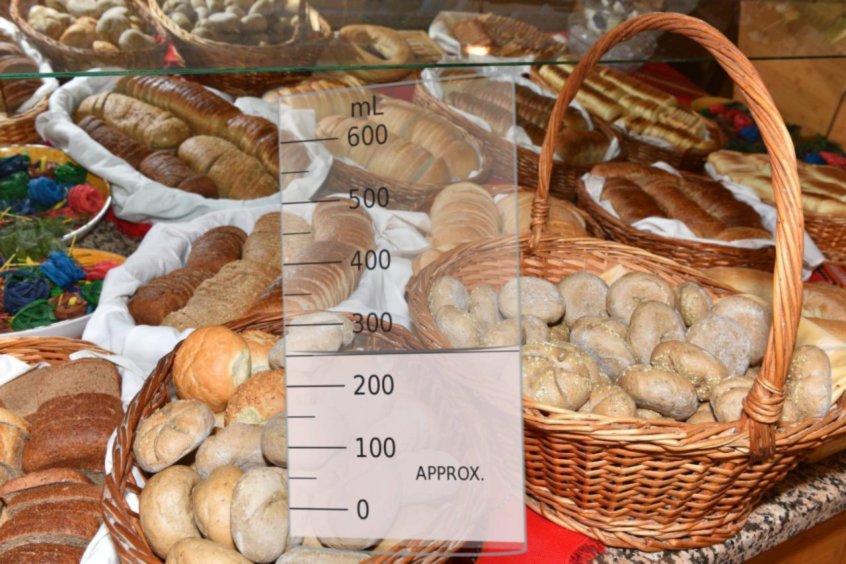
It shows 250 mL
